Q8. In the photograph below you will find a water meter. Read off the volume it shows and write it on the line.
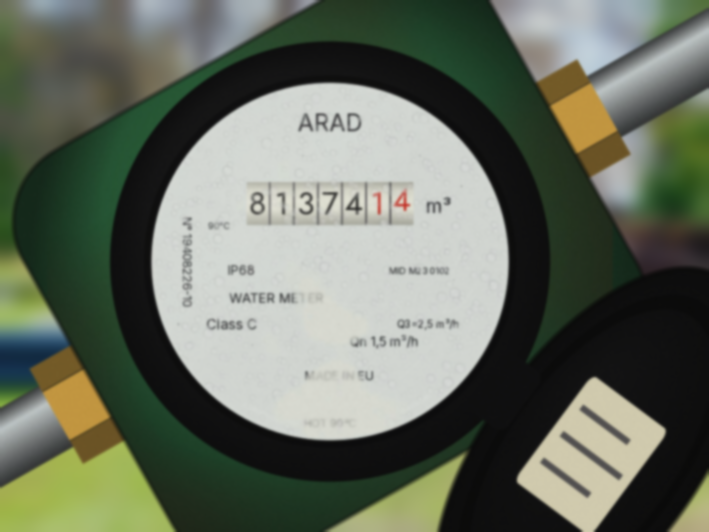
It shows 81374.14 m³
